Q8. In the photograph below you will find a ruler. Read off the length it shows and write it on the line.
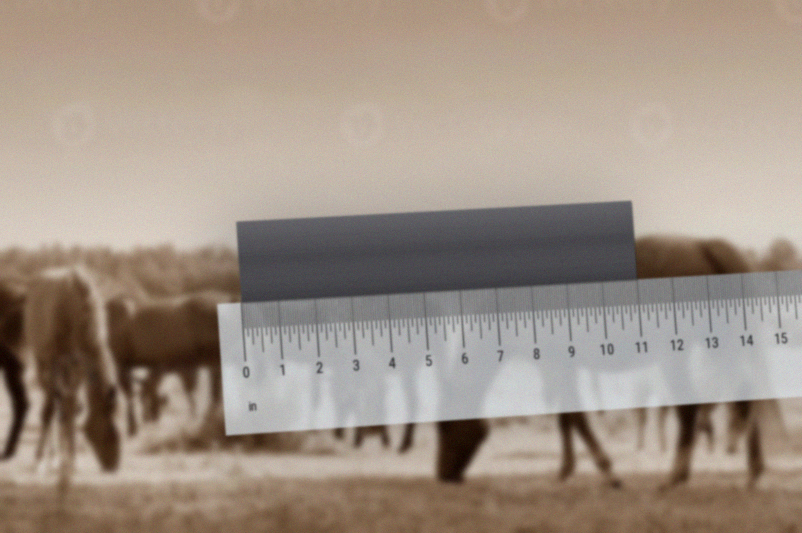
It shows 11 in
